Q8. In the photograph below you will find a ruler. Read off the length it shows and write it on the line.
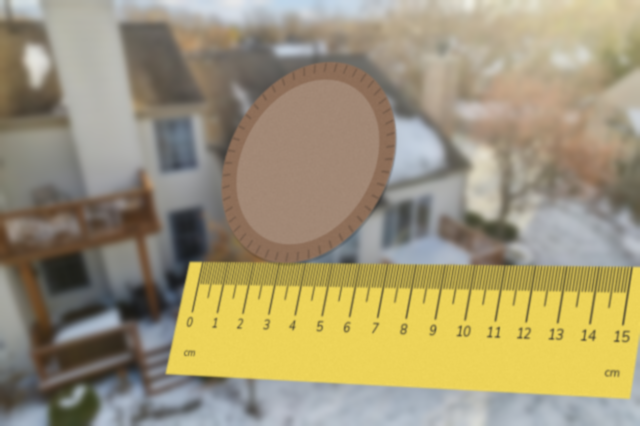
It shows 6.5 cm
